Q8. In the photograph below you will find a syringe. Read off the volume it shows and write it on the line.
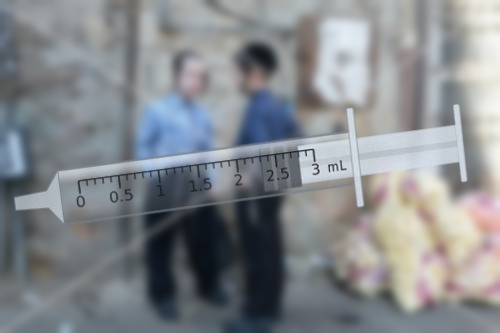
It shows 2.3 mL
